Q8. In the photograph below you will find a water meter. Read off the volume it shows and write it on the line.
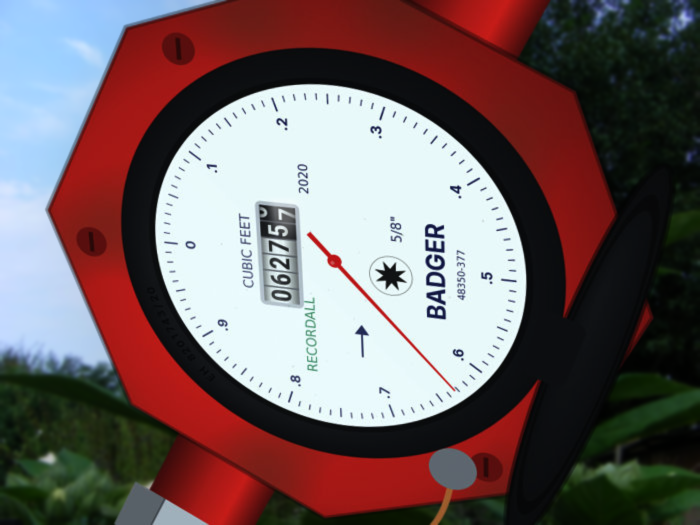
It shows 62756.63 ft³
